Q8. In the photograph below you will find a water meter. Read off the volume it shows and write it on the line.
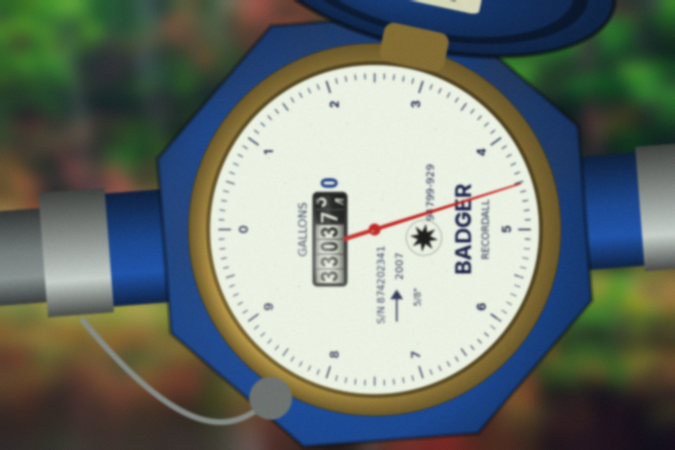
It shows 3303734.5 gal
